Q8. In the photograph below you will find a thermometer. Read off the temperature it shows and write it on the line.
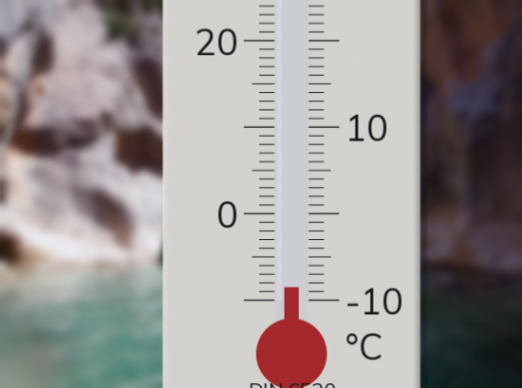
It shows -8.5 °C
